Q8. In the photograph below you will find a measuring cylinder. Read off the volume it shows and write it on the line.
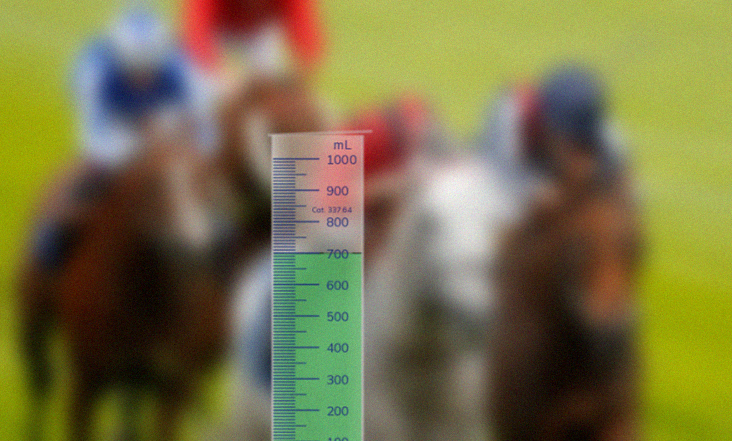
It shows 700 mL
